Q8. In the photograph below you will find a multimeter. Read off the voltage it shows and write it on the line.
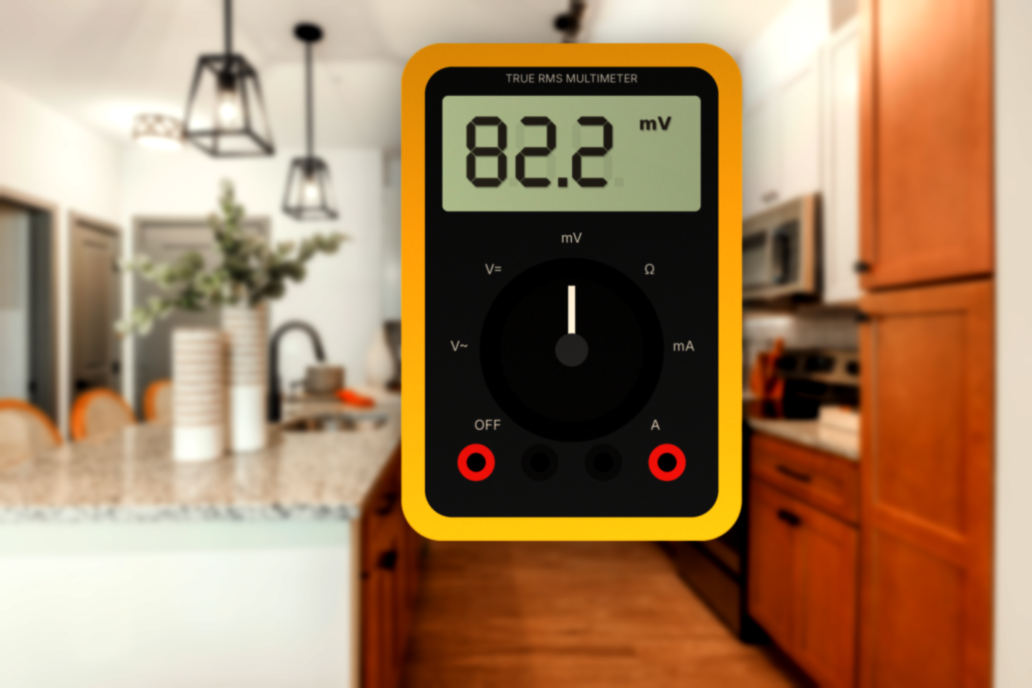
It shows 82.2 mV
